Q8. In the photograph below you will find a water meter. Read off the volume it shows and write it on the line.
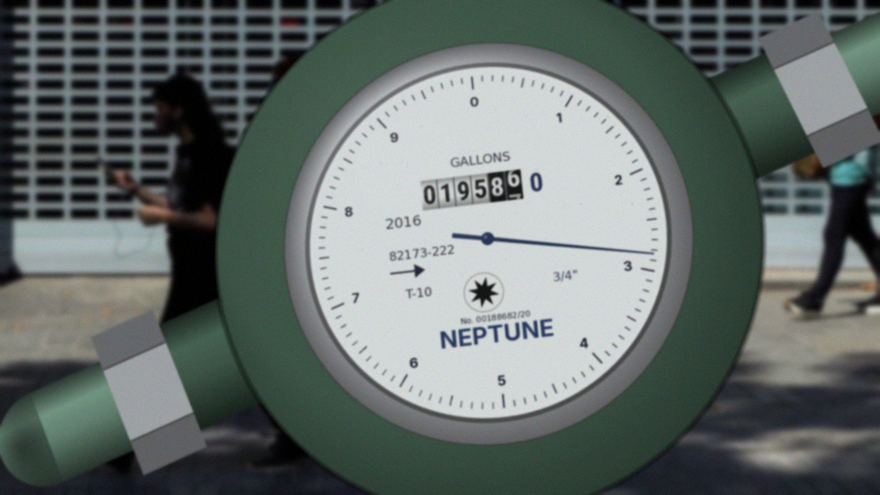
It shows 195862.8 gal
